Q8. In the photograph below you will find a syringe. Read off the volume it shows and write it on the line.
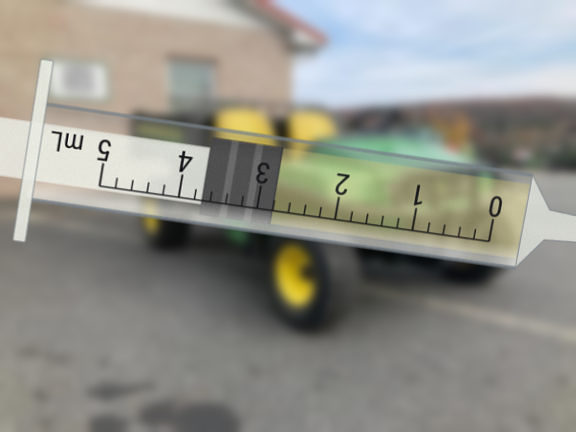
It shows 2.8 mL
